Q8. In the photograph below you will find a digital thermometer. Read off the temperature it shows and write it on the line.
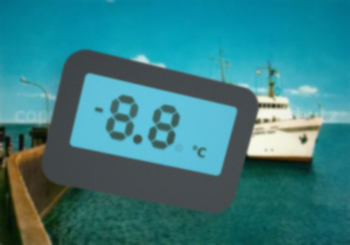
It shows -8.8 °C
